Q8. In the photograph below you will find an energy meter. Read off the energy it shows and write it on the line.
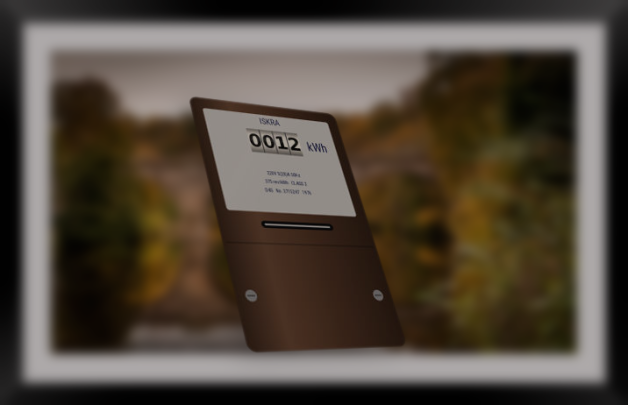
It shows 12 kWh
